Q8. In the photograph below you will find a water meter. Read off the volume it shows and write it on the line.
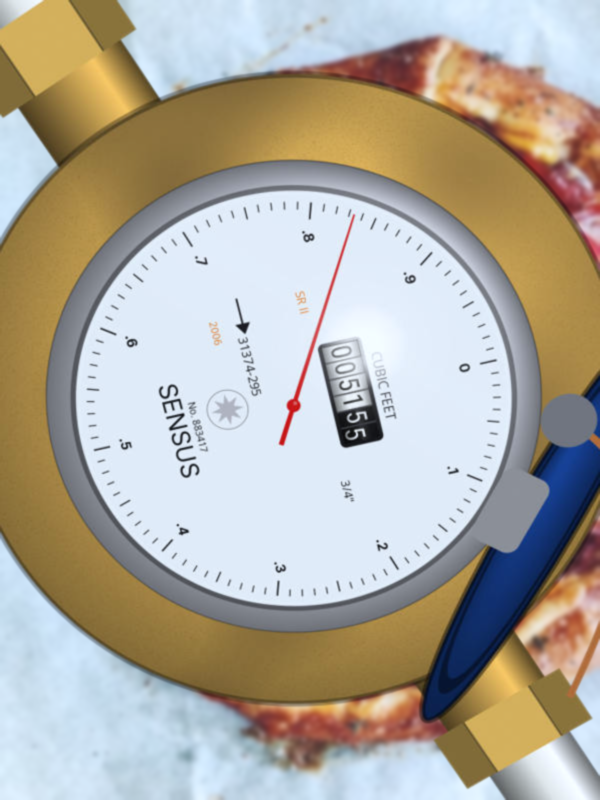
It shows 5154.83 ft³
